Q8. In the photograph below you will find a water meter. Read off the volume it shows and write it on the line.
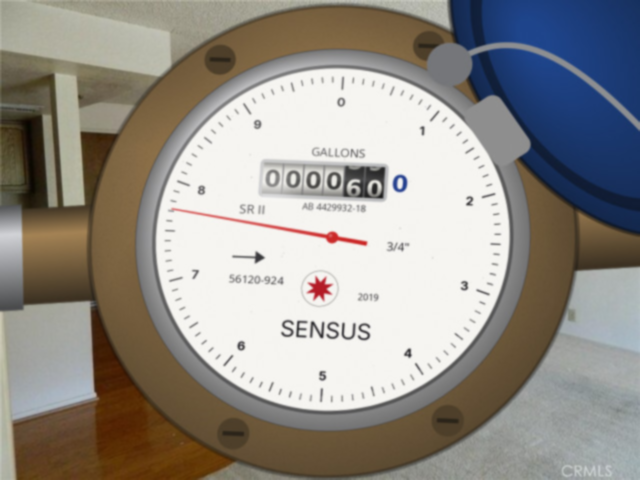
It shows 597.7 gal
